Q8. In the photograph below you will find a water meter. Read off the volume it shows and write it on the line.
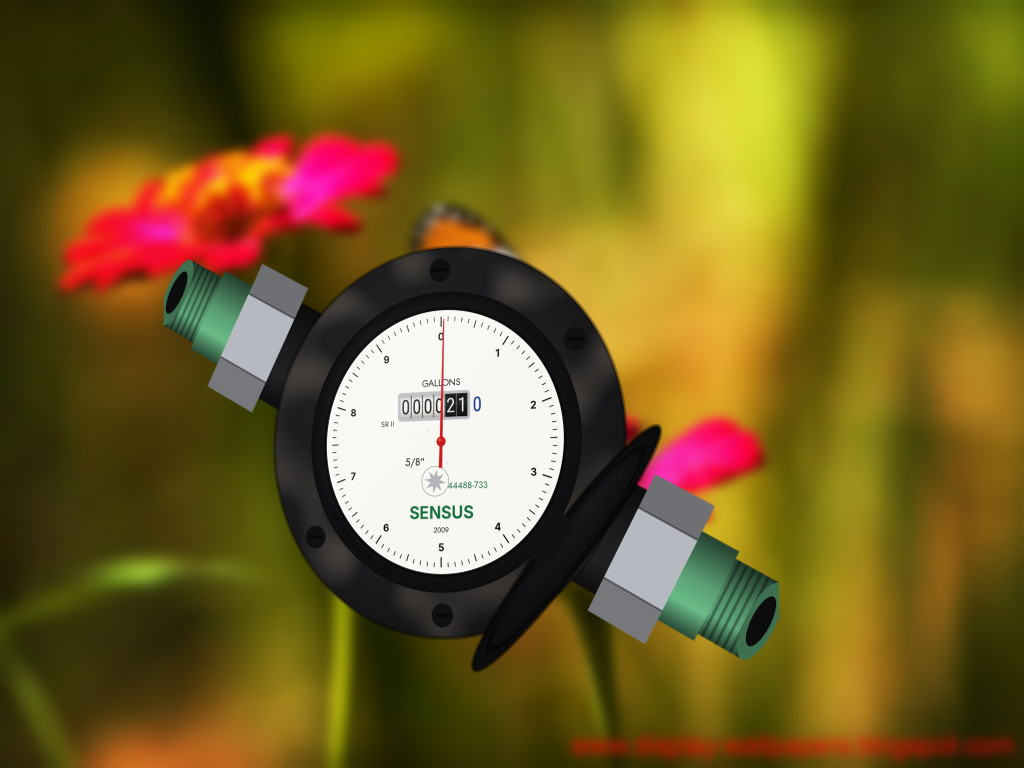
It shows 210.0 gal
